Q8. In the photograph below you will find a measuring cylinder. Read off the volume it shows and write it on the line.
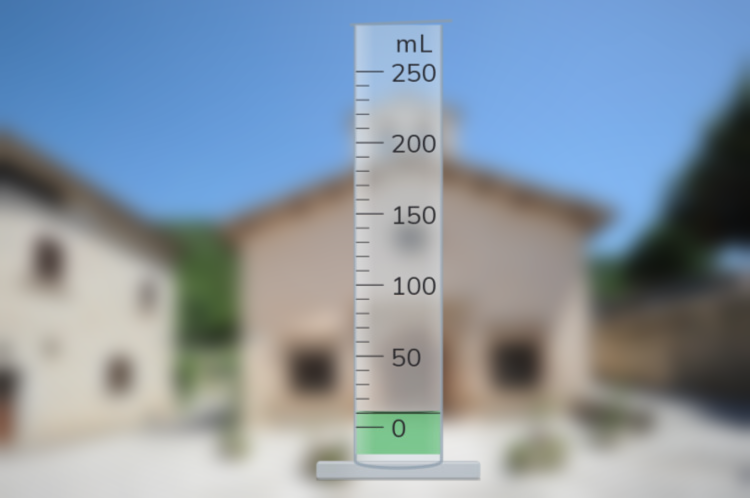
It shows 10 mL
